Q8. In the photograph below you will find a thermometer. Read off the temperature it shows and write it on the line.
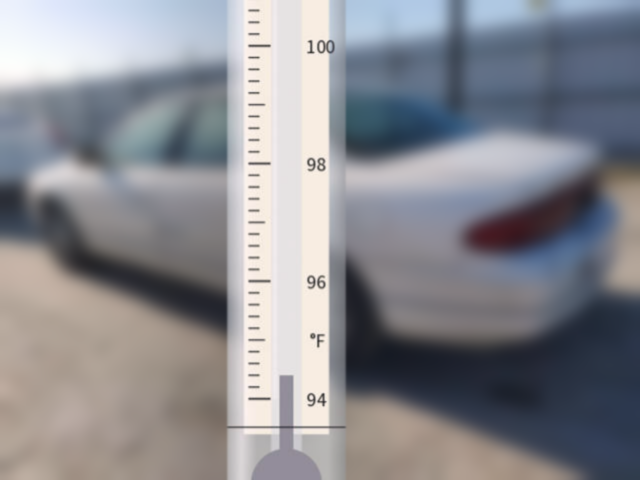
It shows 94.4 °F
